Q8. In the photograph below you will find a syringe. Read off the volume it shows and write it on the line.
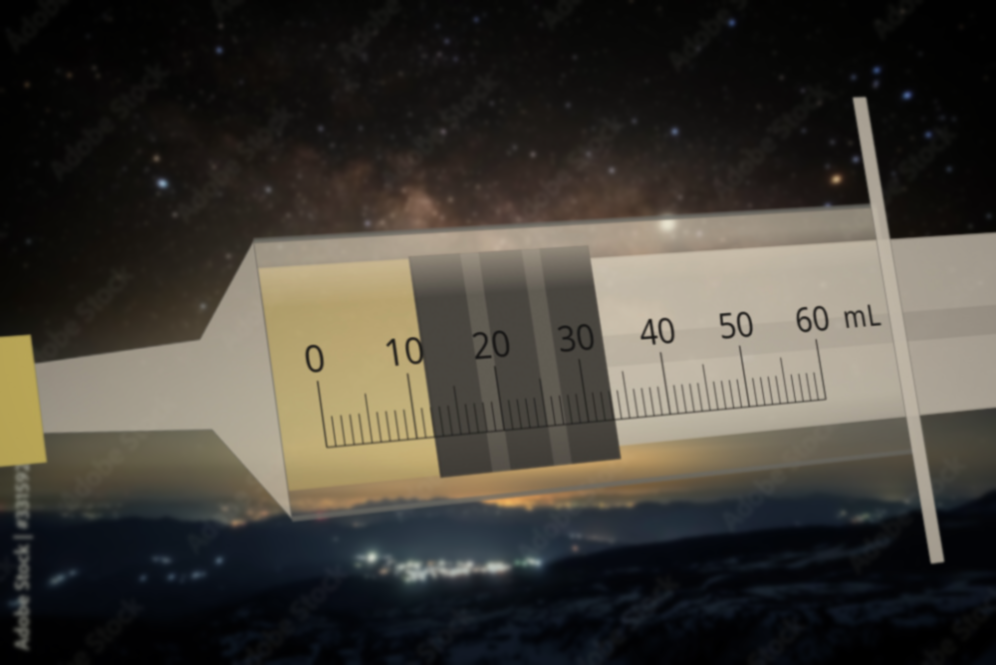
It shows 12 mL
